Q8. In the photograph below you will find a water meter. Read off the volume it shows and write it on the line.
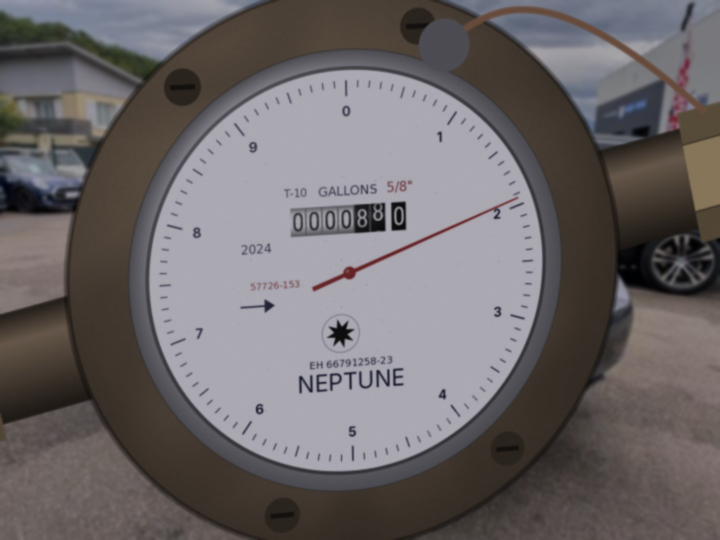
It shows 881.9 gal
